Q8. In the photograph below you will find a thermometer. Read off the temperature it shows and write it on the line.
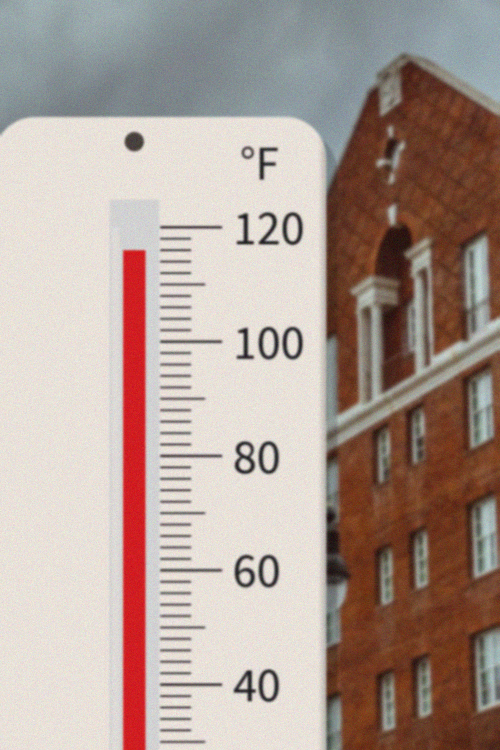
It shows 116 °F
